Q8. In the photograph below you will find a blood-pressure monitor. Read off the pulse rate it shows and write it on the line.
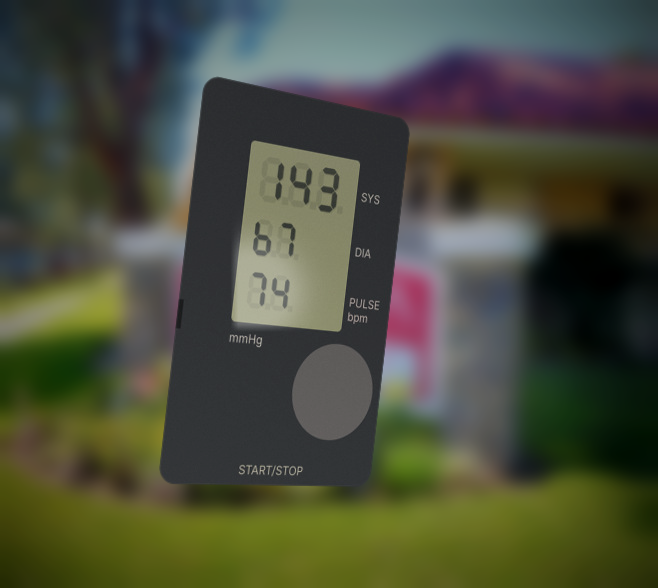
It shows 74 bpm
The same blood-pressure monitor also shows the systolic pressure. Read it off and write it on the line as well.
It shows 143 mmHg
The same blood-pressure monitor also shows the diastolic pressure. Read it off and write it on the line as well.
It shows 67 mmHg
